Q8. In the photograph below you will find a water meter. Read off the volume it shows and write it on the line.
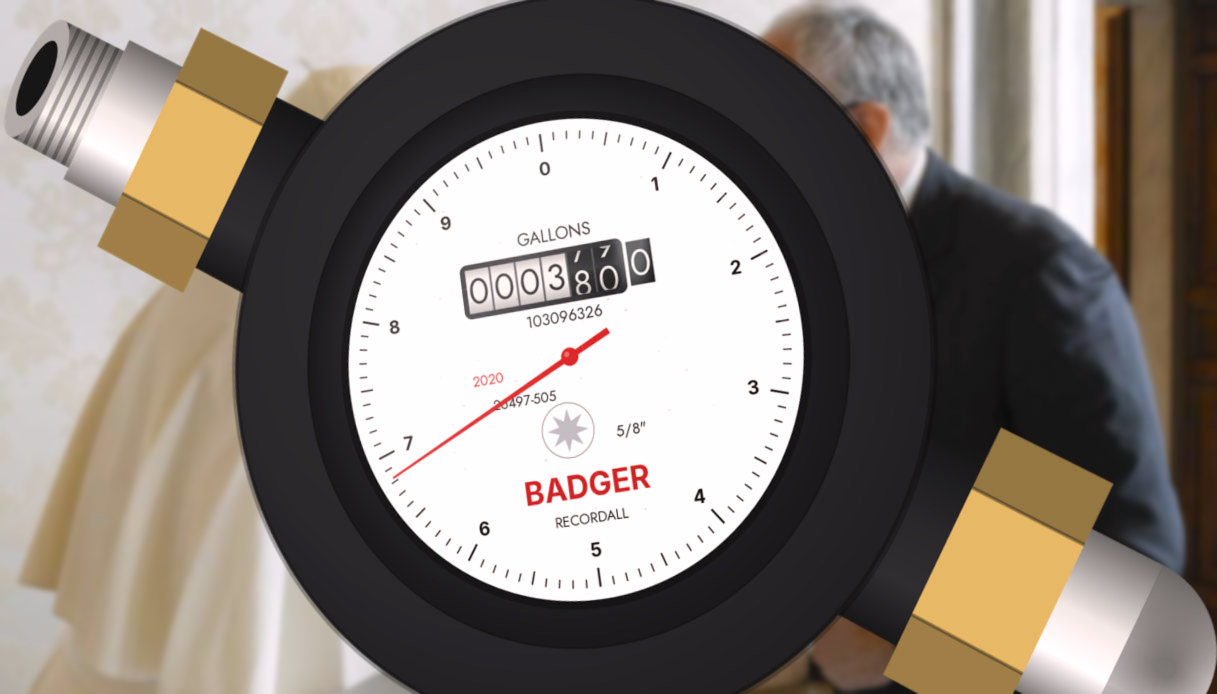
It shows 3796.8 gal
